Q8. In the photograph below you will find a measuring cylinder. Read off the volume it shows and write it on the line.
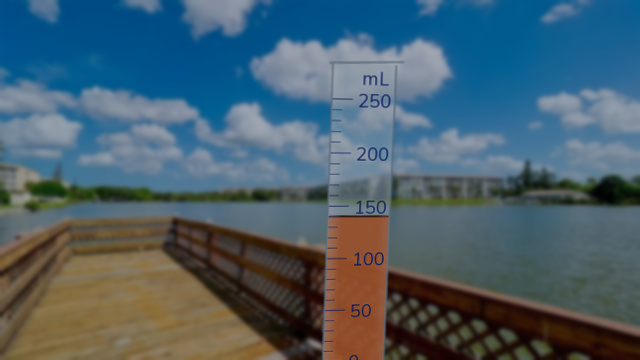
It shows 140 mL
